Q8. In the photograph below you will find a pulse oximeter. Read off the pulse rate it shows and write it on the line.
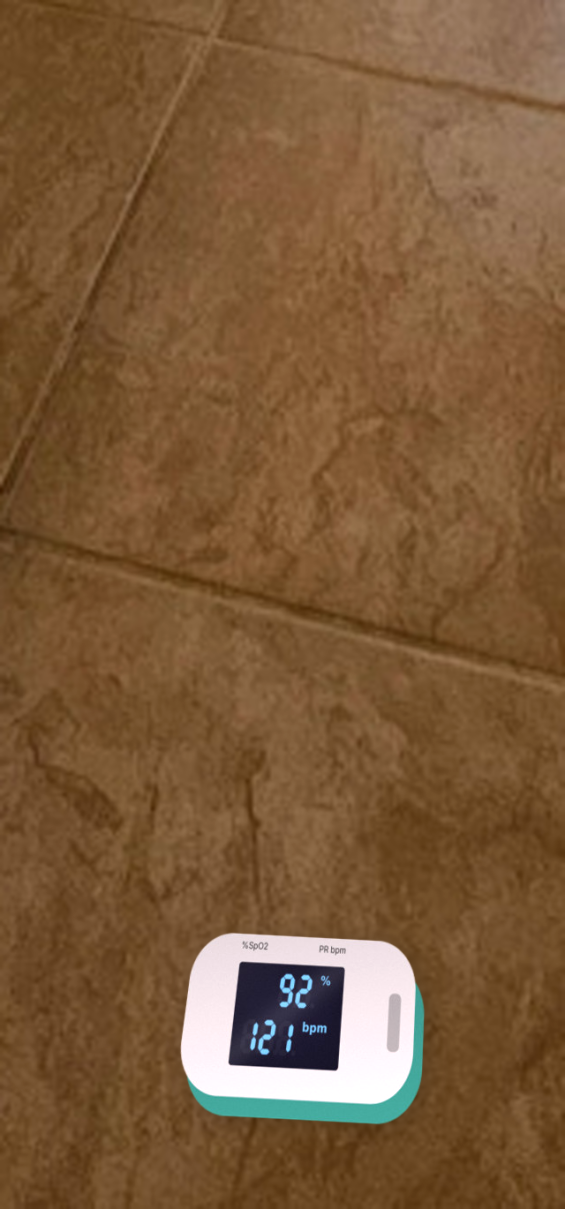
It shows 121 bpm
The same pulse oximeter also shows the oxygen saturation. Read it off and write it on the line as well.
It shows 92 %
